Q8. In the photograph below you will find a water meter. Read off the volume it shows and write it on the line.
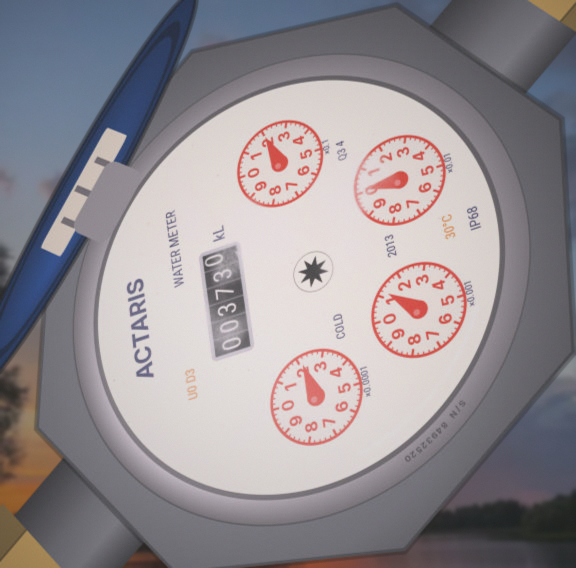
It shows 3730.2012 kL
